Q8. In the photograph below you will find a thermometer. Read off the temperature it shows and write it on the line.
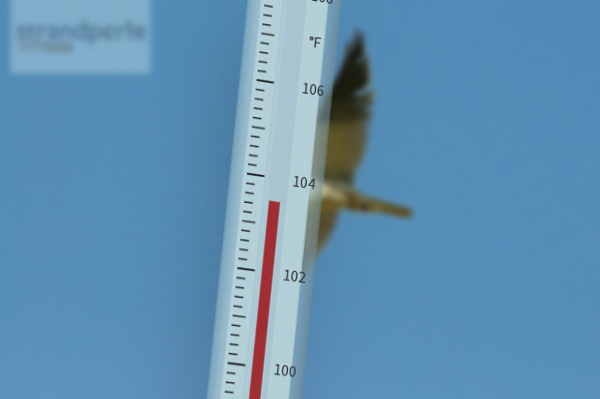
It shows 103.5 °F
